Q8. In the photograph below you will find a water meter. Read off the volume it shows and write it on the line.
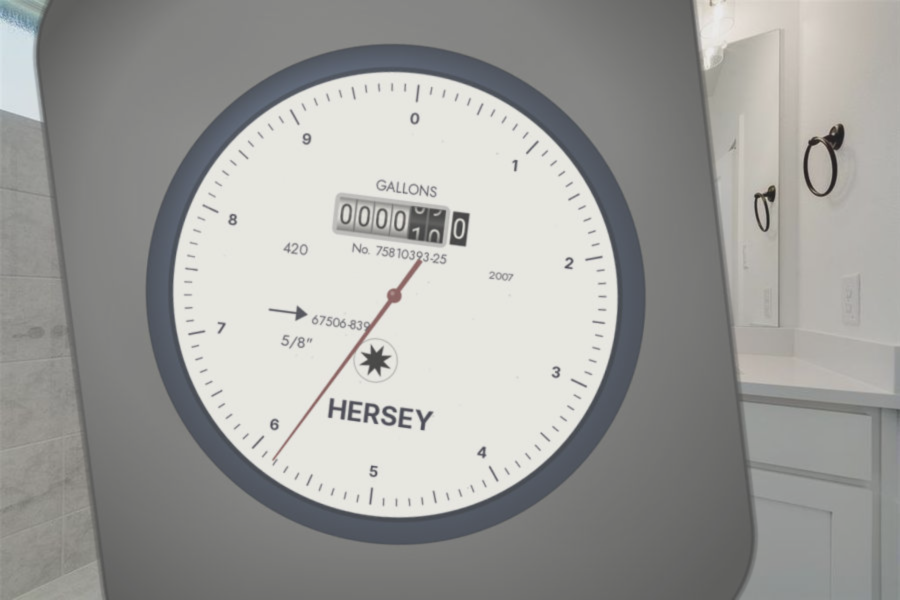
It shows 95.8 gal
